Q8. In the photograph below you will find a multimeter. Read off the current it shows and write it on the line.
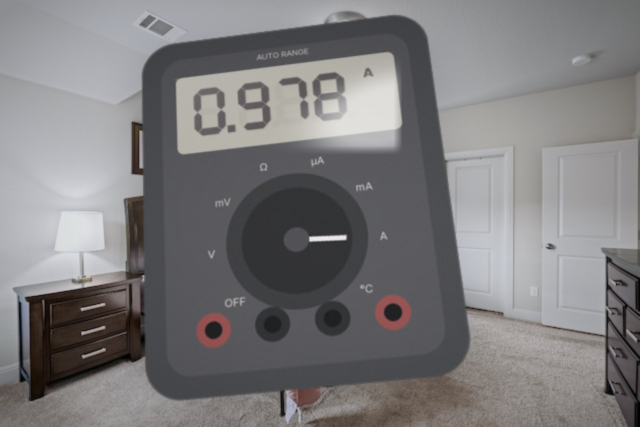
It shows 0.978 A
